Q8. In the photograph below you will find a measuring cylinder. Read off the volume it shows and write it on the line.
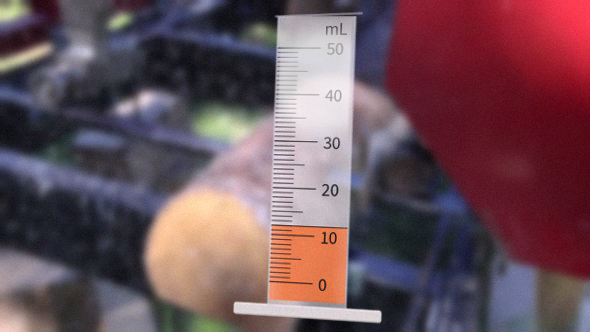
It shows 12 mL
